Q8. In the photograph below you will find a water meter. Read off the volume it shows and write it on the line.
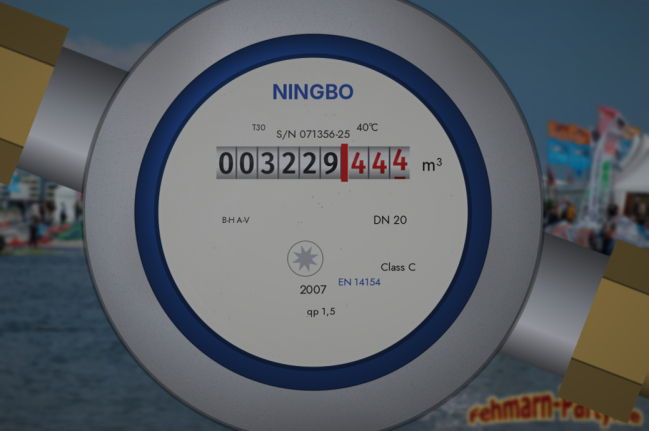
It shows 3229.444 m³
